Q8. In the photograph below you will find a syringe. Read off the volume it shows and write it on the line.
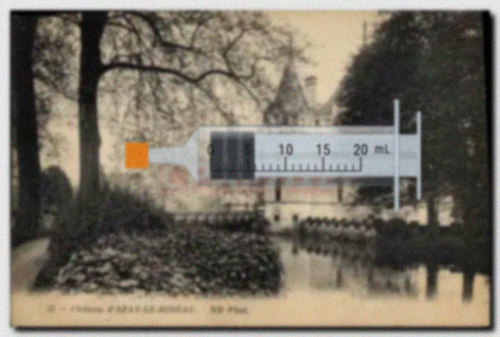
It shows 0 mL
